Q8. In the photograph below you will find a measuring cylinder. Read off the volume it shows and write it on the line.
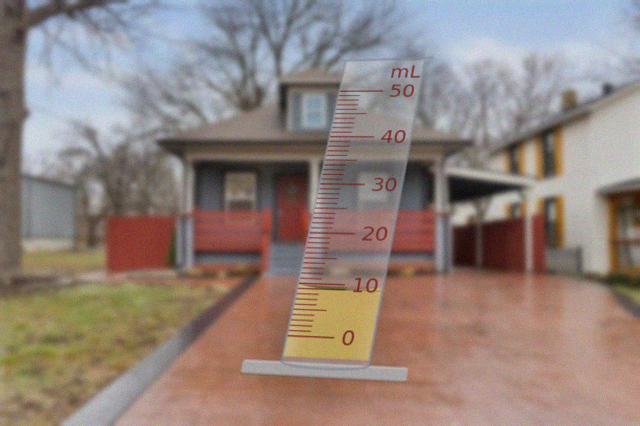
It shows 9 mL
